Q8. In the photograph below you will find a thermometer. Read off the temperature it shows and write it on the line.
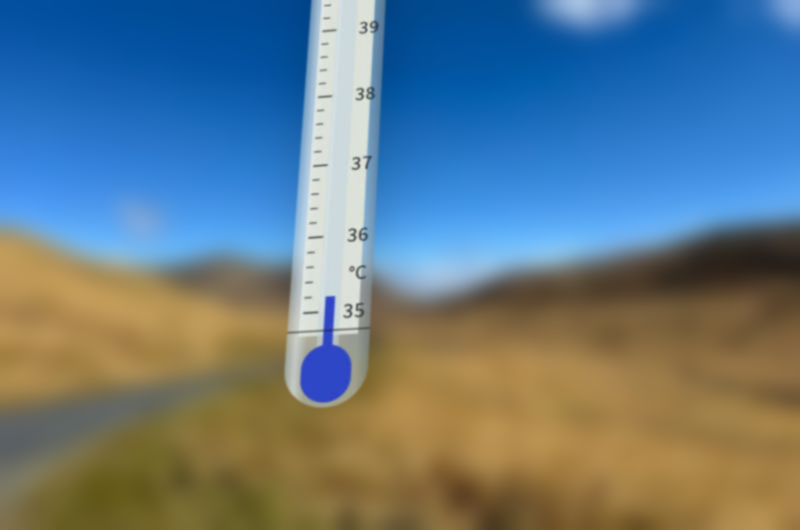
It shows 35.2 °C
